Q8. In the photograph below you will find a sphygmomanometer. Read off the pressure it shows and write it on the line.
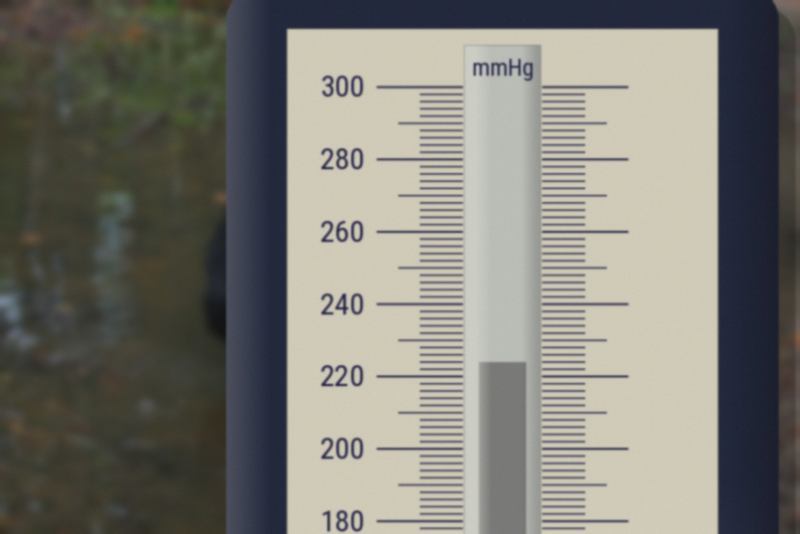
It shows 224 mmHg
